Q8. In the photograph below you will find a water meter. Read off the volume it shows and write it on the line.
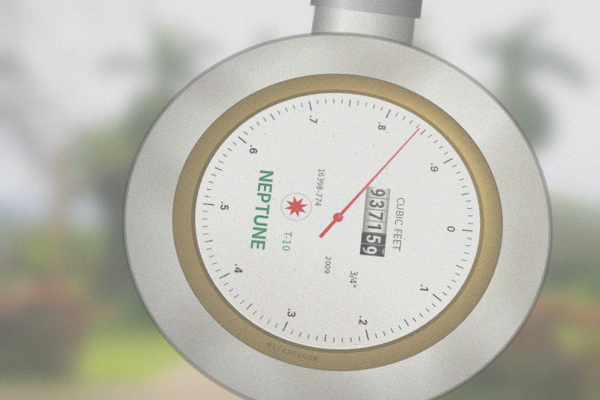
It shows 937158.84 ft³
